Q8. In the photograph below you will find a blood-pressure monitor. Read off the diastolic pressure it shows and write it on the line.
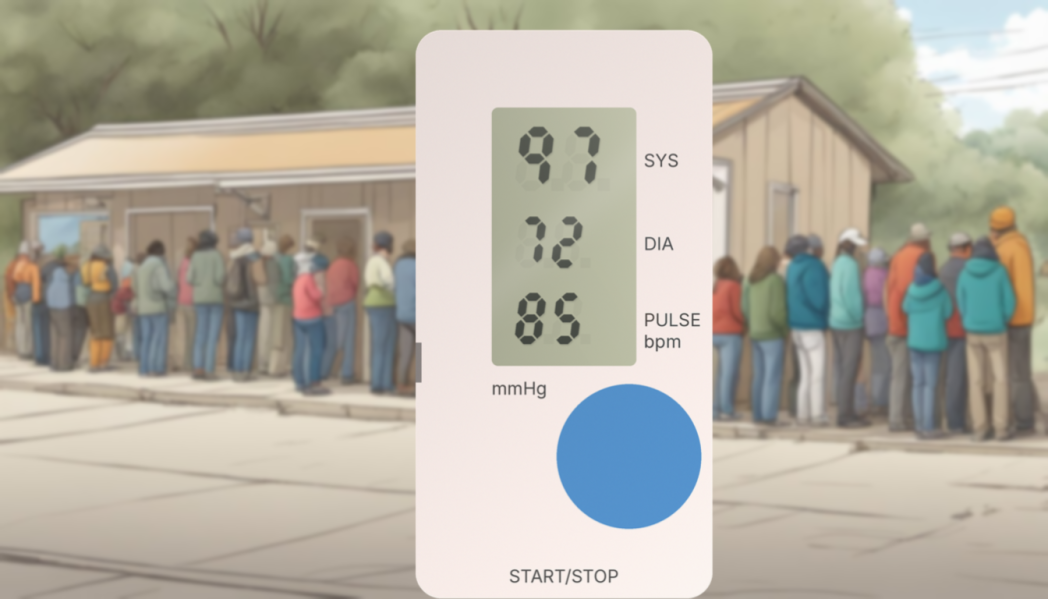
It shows 72 mmHg
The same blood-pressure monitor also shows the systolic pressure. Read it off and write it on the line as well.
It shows 97 mmHg
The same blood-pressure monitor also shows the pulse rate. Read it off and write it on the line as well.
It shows 85 bpm
